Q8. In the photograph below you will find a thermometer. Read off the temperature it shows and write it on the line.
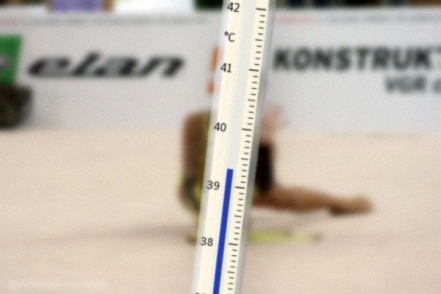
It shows 39.3 °C
